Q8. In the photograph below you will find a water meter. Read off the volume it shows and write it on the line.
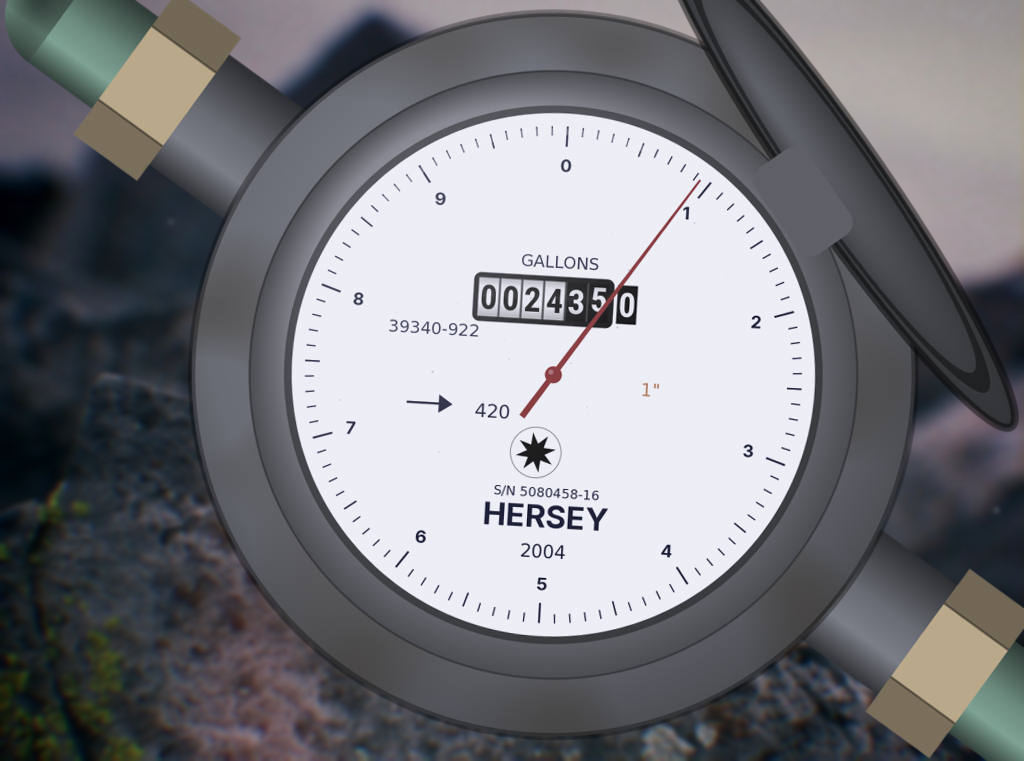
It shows 24350.9 gal
